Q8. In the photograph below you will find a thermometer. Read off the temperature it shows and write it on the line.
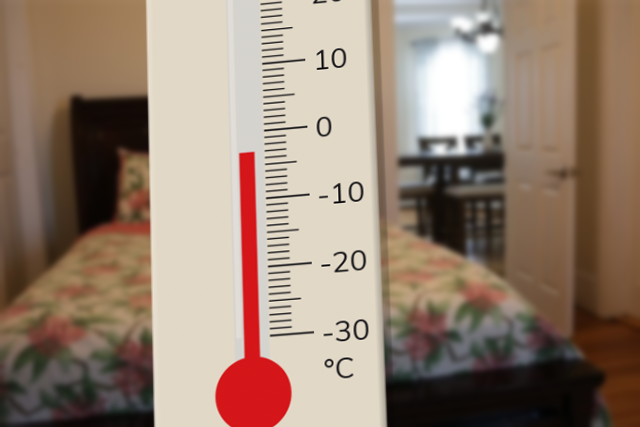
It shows -3 °C
